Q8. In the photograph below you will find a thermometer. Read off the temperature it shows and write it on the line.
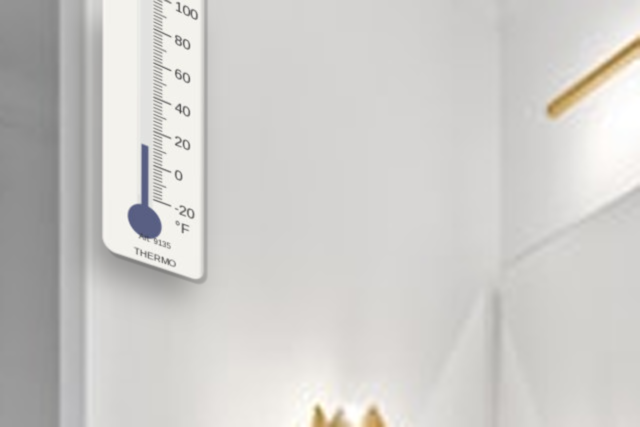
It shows 10 °F
